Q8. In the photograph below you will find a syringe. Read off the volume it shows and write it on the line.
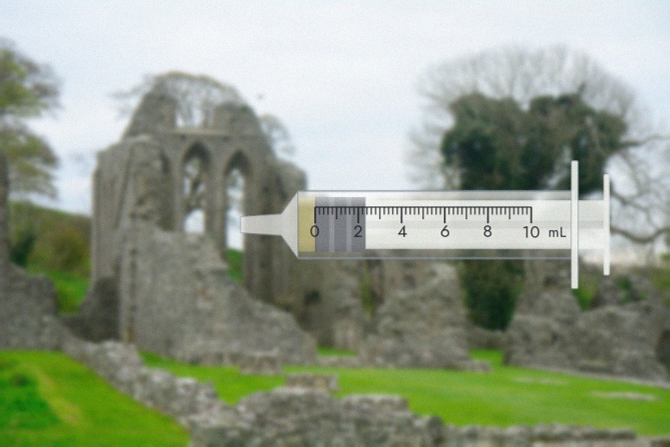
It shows 0 mL
